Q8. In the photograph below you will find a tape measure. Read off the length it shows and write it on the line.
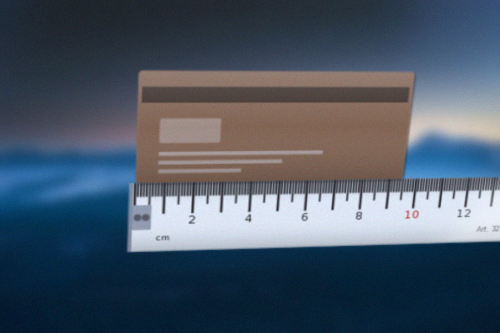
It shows 9.5 cm
